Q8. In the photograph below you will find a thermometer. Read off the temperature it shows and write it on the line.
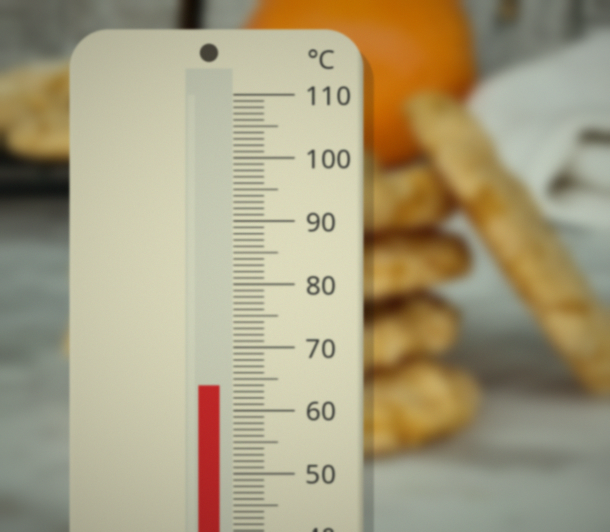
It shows 64 °C
